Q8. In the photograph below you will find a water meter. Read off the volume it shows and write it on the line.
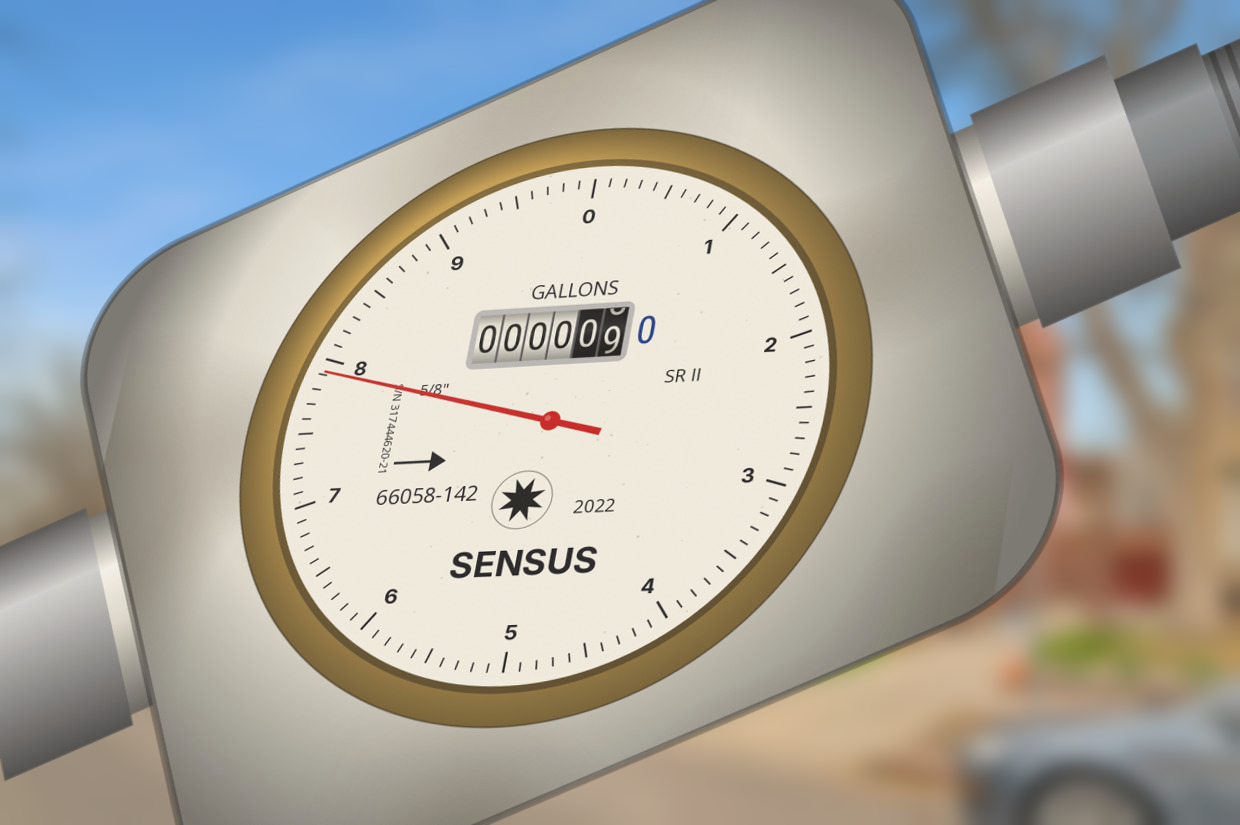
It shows 87.9 gal
